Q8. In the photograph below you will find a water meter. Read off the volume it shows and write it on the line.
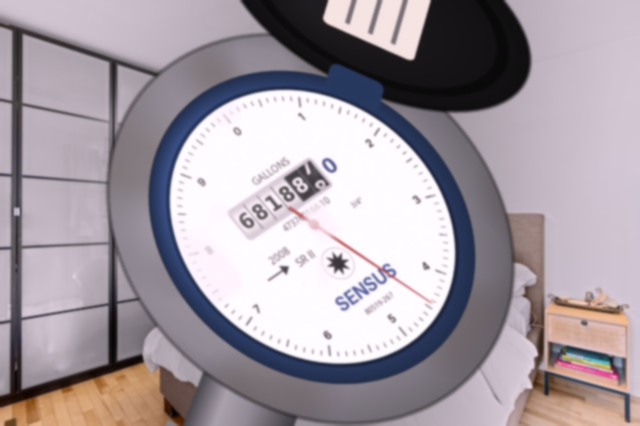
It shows 6818874.4 gal
